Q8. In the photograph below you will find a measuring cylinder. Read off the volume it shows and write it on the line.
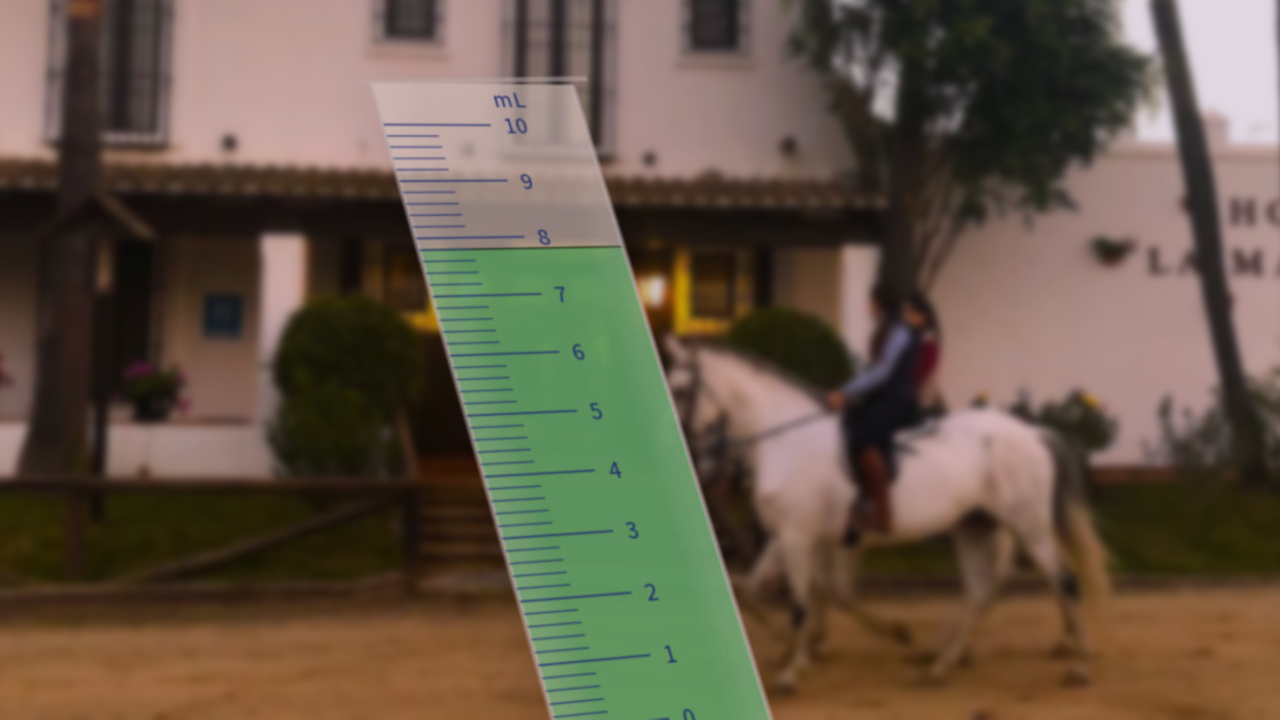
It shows 7.8 mL
